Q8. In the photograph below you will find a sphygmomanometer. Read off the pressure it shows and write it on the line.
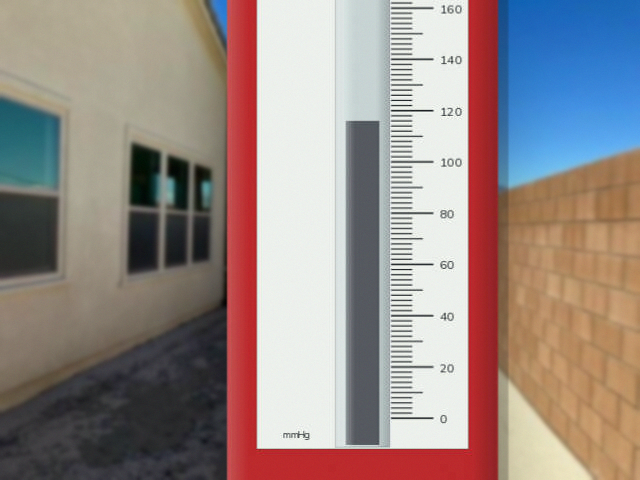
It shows 116 mmHg
